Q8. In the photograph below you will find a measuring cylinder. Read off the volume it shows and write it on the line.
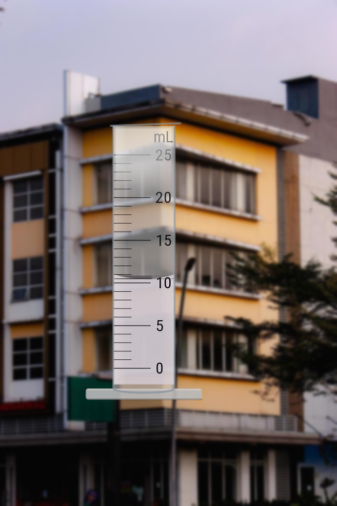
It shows 10.5 mL
